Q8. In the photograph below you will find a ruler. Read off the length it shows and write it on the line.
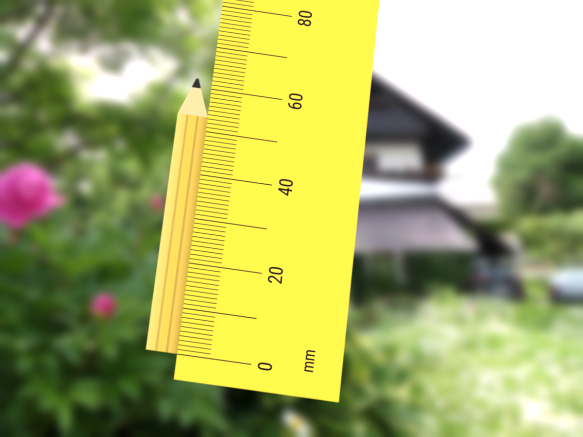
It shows 62 mm
